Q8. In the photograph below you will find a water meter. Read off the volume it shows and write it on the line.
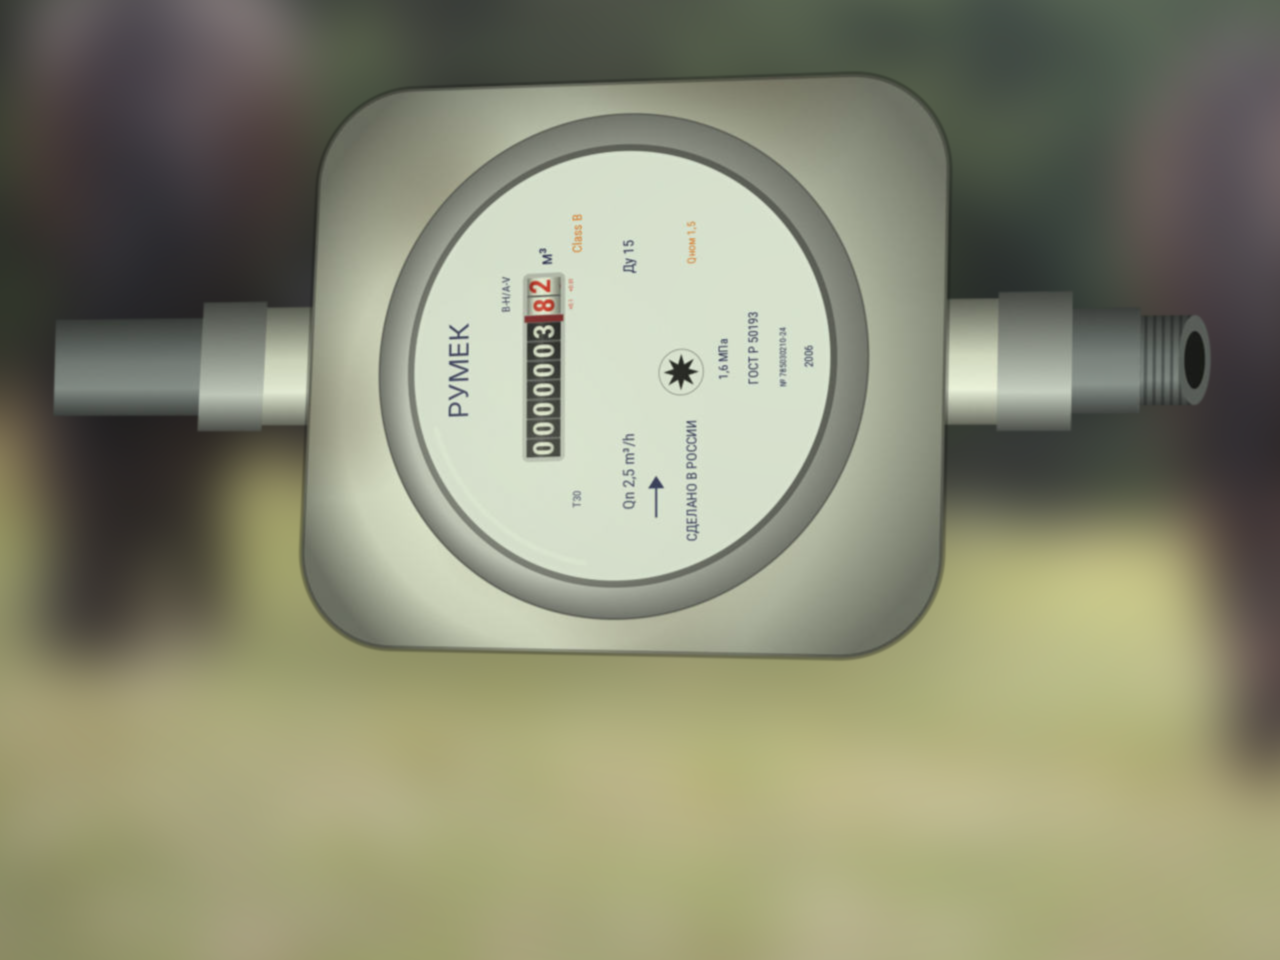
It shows 3.82 m³
